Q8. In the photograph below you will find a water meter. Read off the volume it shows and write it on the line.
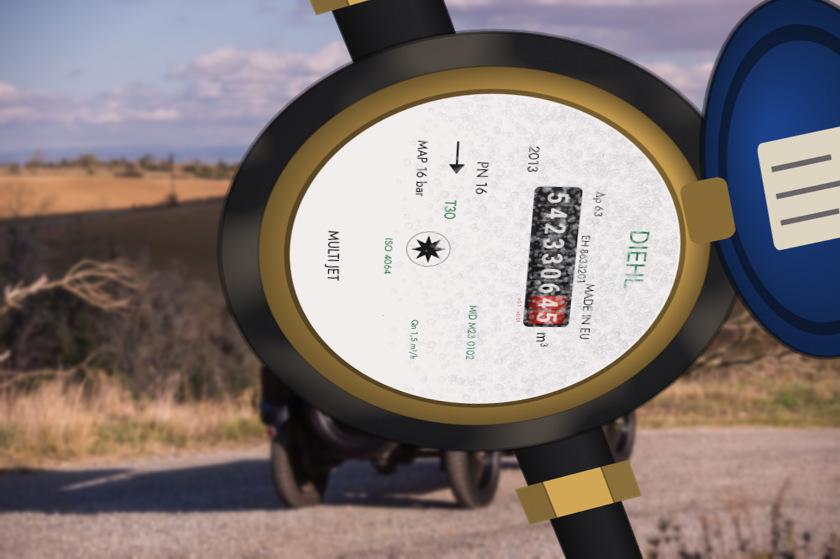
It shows 5423306.45 m³
